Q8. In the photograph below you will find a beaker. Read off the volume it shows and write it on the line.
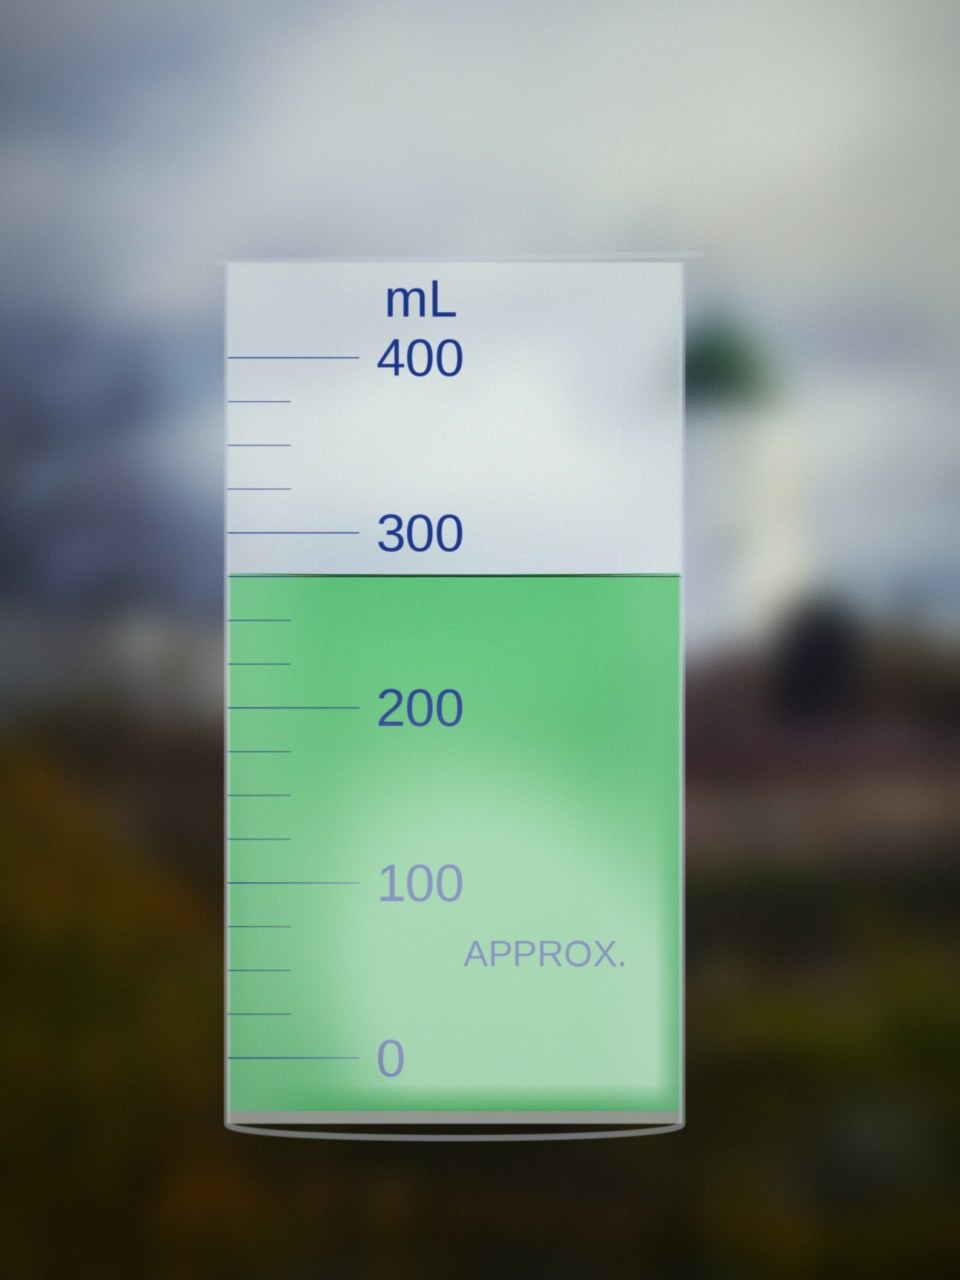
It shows 275 mL
